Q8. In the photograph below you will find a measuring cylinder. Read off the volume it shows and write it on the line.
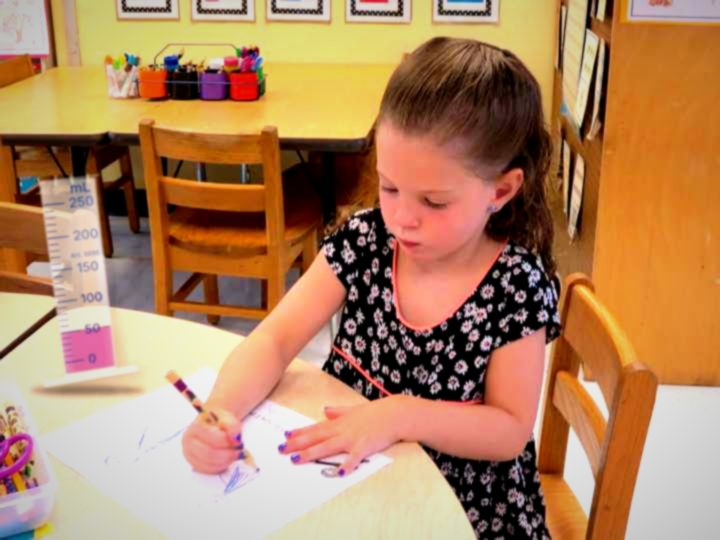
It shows 50 mL
